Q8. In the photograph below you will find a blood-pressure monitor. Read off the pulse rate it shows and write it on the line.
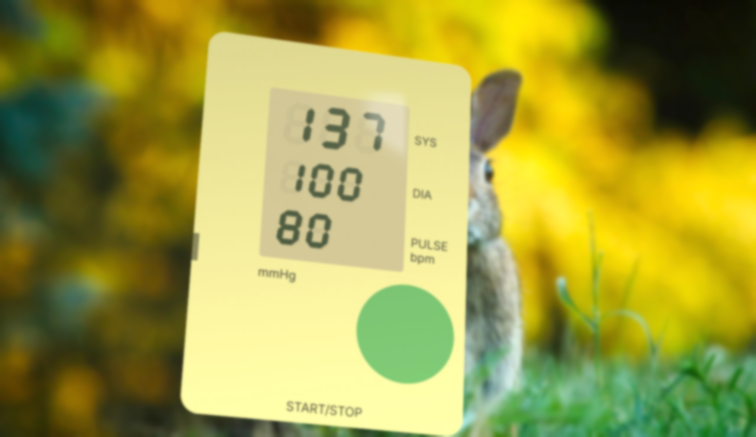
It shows 80 bpm
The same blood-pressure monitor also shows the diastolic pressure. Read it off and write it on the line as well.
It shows 100 mmHg
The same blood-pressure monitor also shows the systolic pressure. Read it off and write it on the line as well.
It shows 137 mmHg
